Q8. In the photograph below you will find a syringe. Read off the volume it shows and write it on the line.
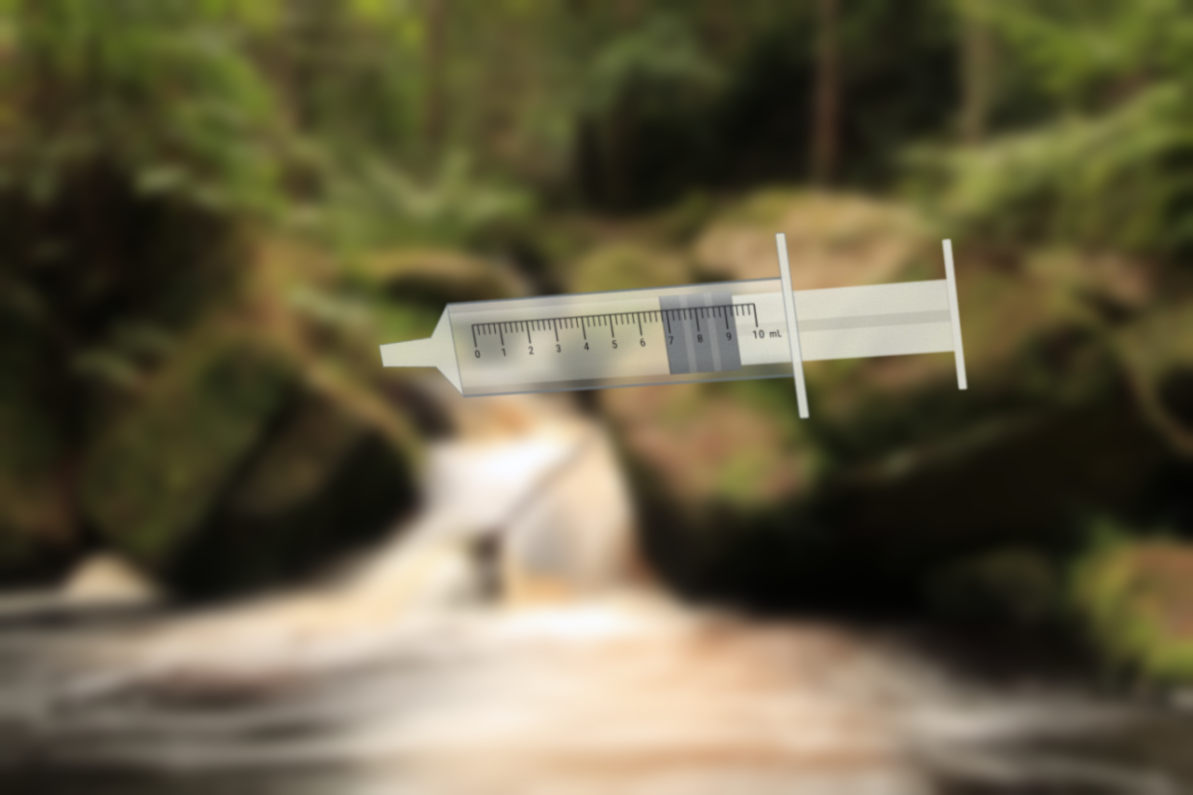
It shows 6.8 mL
